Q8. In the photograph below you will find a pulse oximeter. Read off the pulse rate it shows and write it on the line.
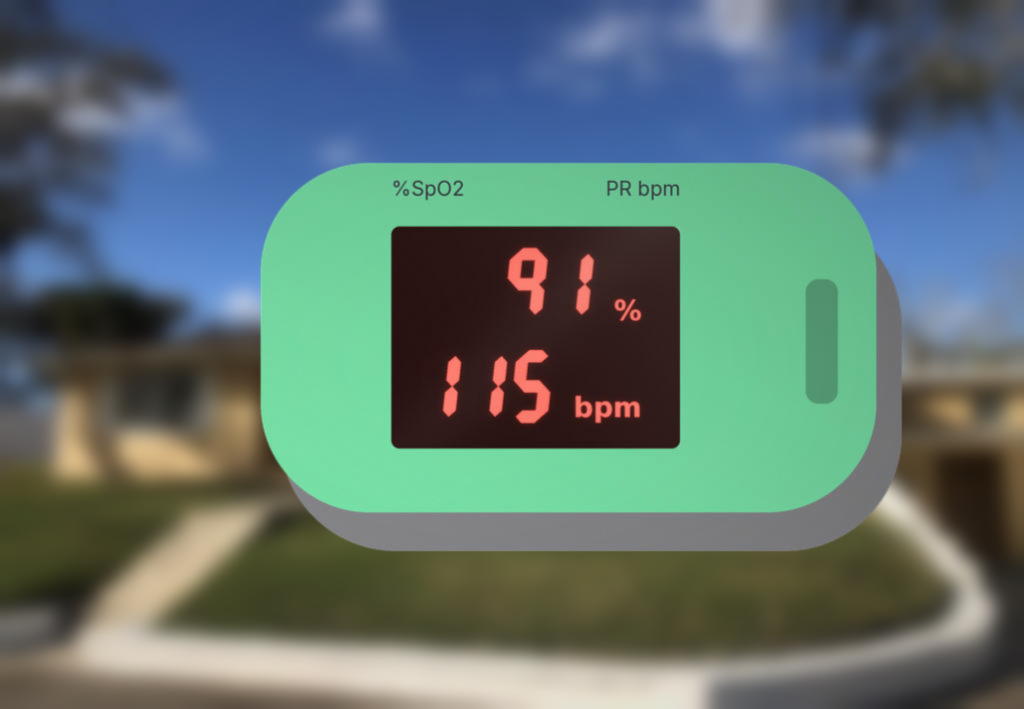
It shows 115 bpm
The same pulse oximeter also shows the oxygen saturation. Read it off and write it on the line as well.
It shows 91 %
